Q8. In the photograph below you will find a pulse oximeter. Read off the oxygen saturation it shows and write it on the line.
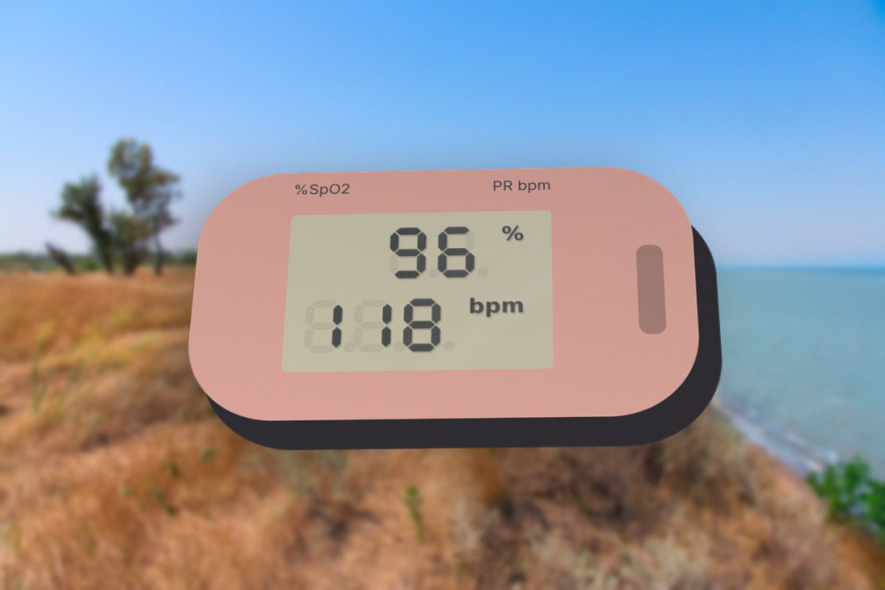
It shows 96 %
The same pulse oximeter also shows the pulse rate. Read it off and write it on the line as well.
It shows 118 bpm
